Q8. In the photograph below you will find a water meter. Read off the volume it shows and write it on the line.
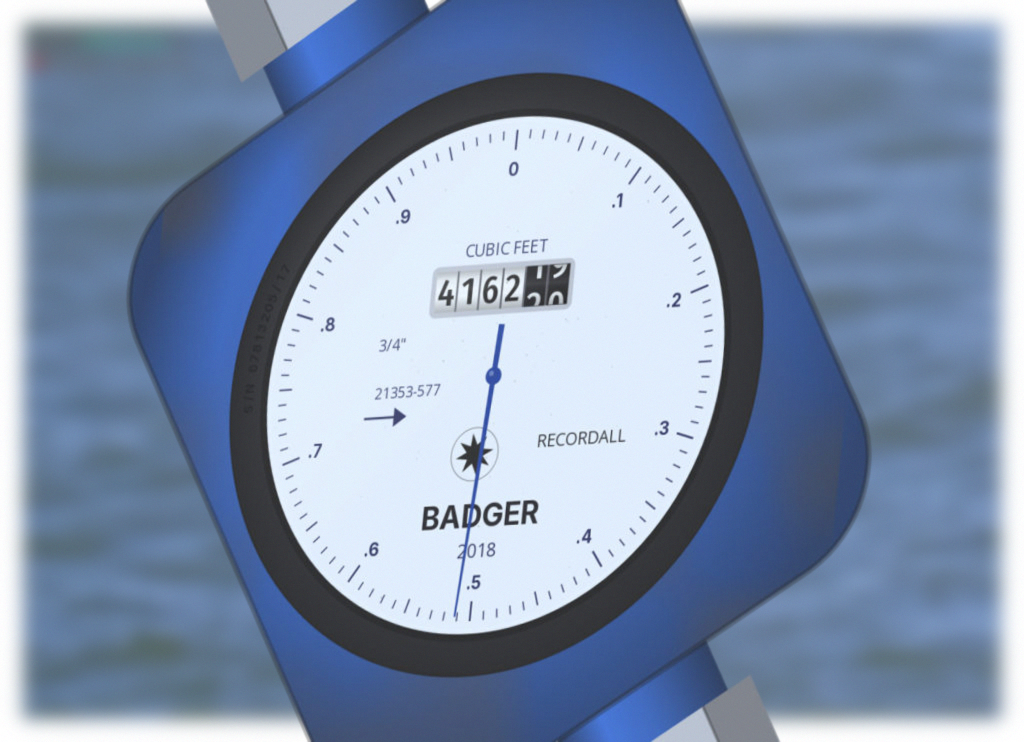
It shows 416219.51 ft³
